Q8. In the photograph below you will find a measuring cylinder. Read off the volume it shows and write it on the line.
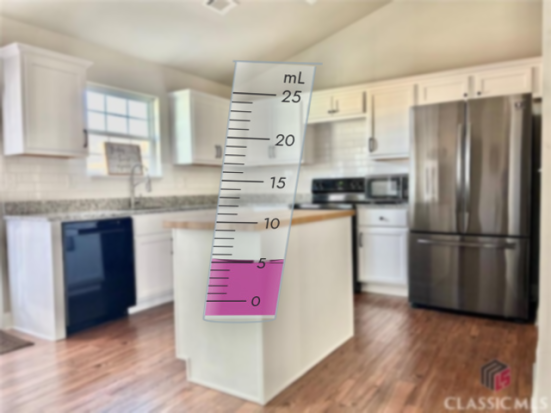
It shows 5 mL
